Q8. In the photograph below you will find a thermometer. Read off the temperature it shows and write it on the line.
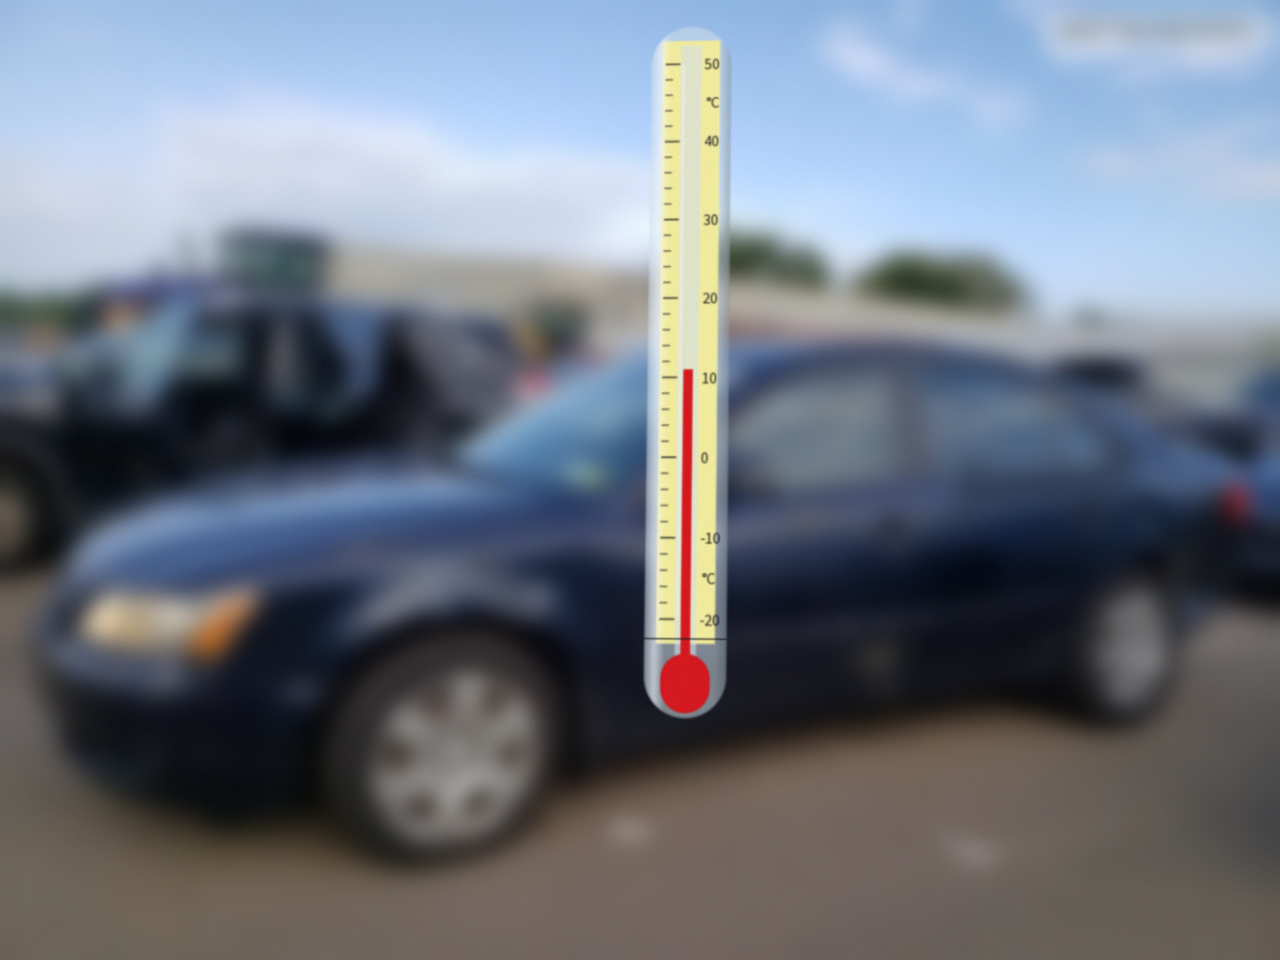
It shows 11 °C
